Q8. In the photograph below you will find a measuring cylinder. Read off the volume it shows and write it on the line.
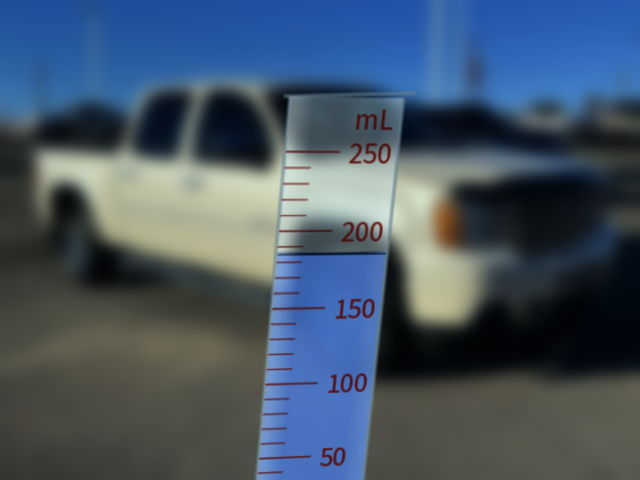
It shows 185 mL
